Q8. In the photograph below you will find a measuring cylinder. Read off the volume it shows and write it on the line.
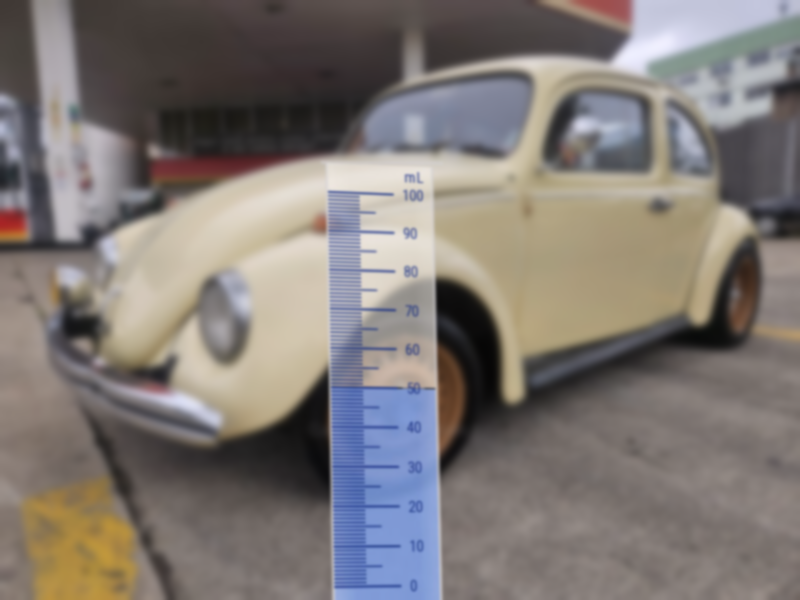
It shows 50 mL
